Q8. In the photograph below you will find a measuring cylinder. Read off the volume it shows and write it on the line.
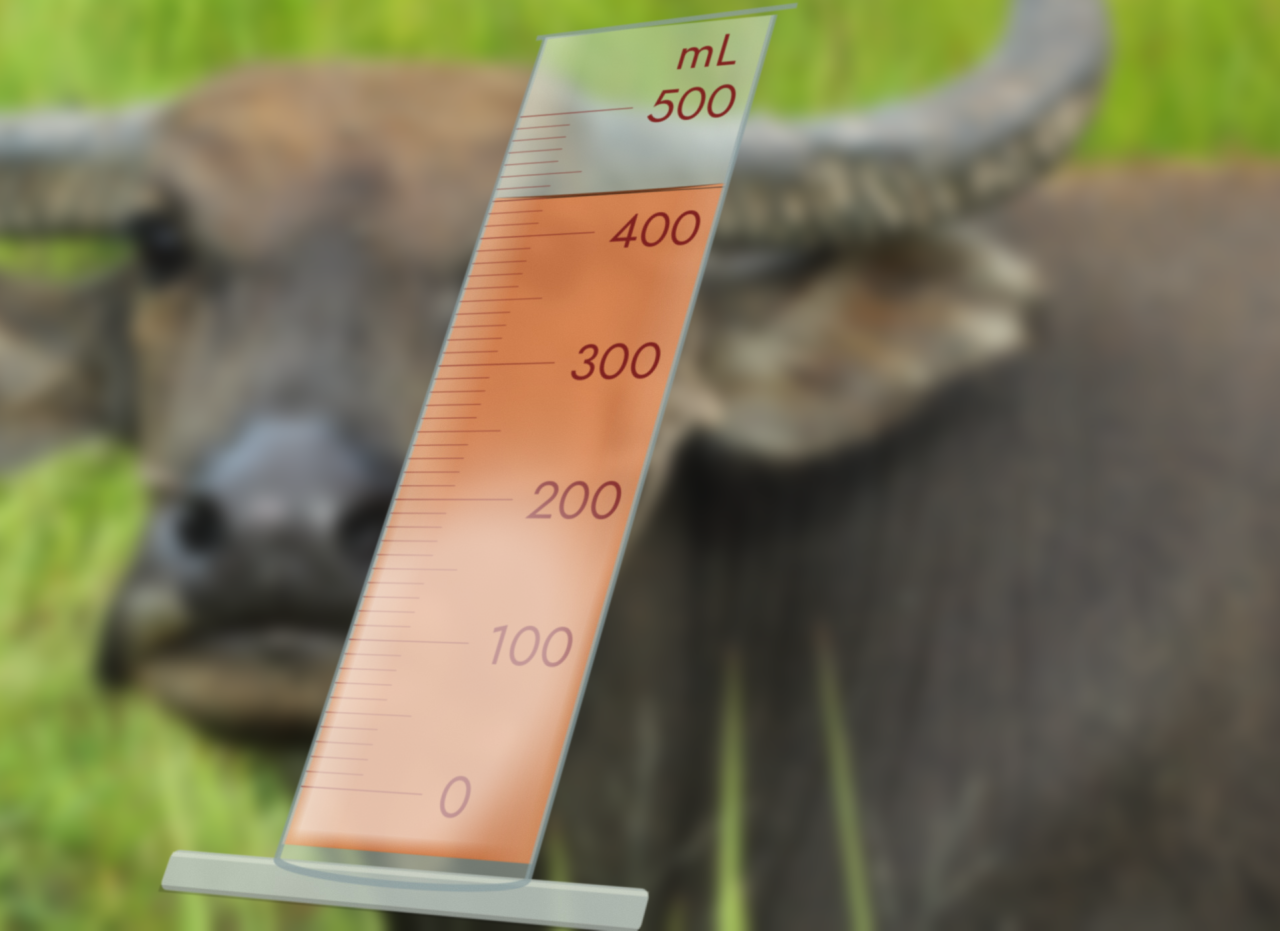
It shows 430 mL
